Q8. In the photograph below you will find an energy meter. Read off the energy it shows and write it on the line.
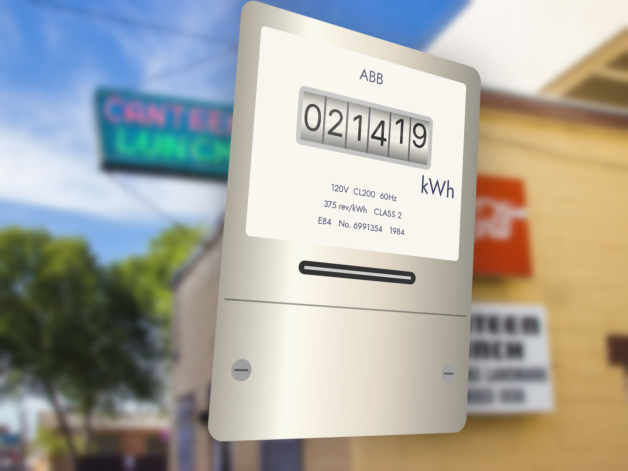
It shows 21419 kWh
